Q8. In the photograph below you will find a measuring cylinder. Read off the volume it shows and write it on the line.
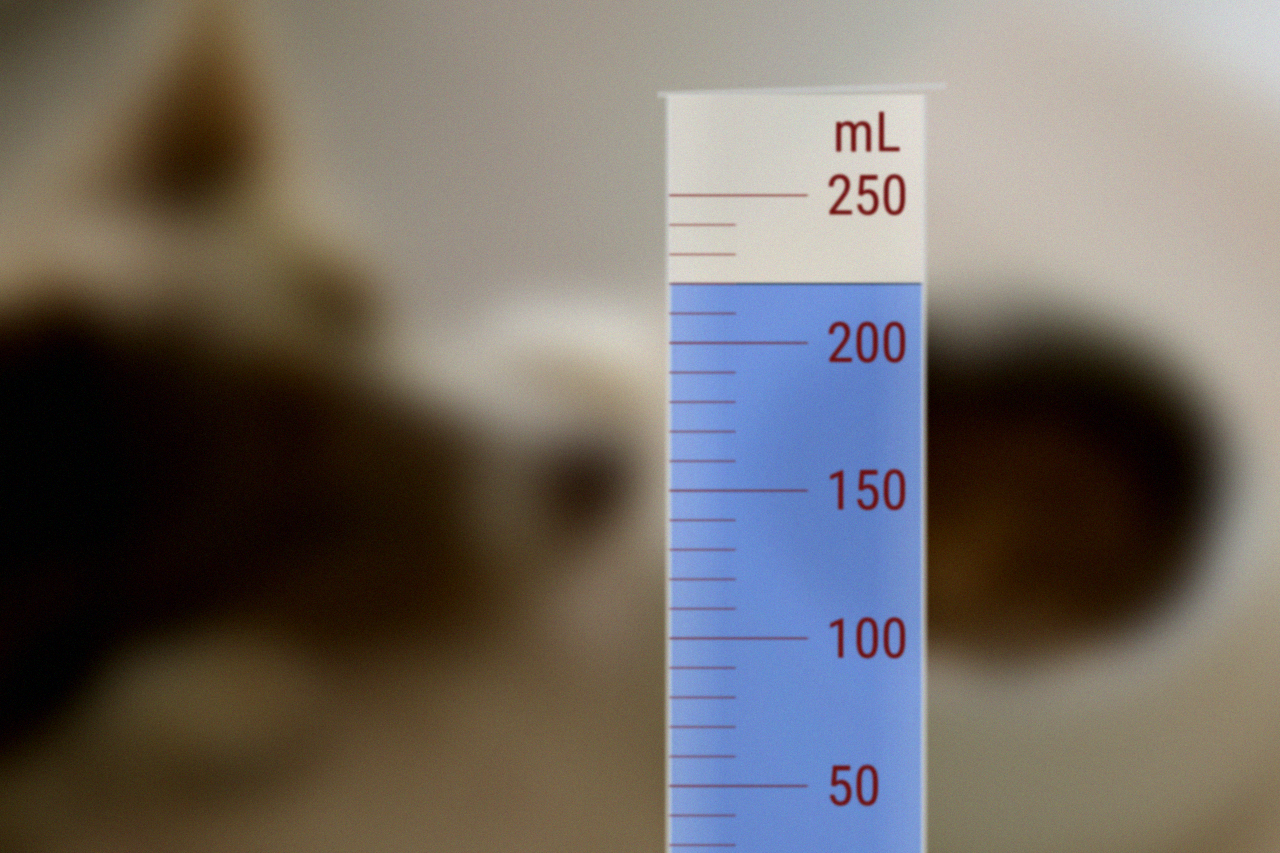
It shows 220 mL
